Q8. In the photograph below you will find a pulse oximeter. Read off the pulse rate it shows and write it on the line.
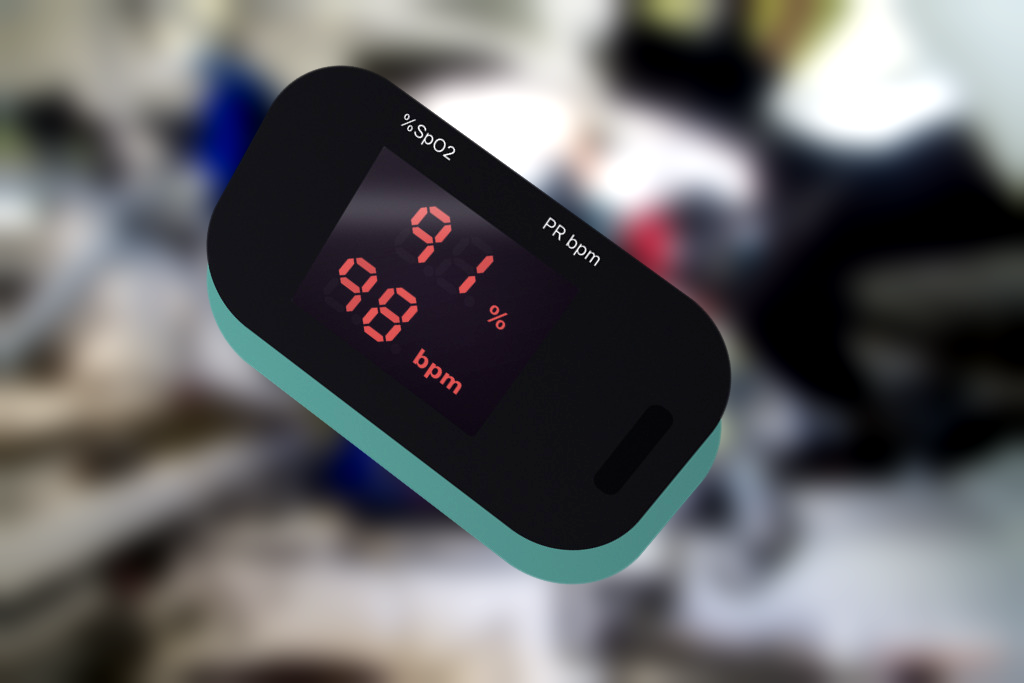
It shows 98 bpm
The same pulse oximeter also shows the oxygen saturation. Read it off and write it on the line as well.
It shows 91 %
